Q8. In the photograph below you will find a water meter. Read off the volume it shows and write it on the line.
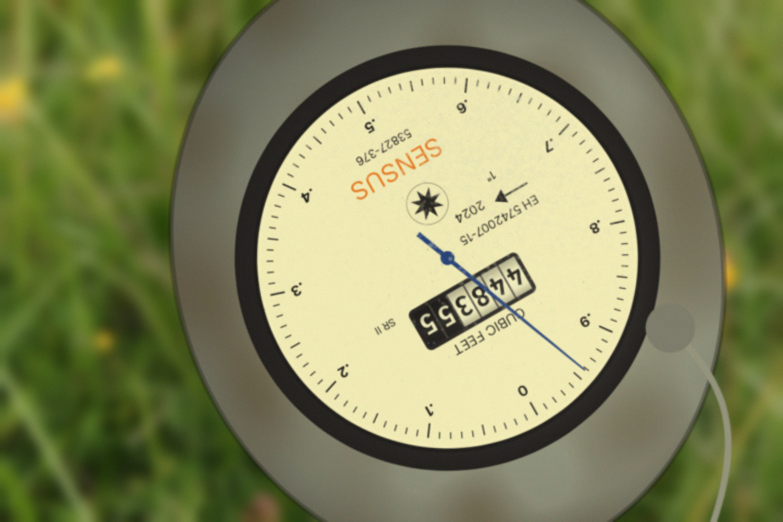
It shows 448354.94 ft³
